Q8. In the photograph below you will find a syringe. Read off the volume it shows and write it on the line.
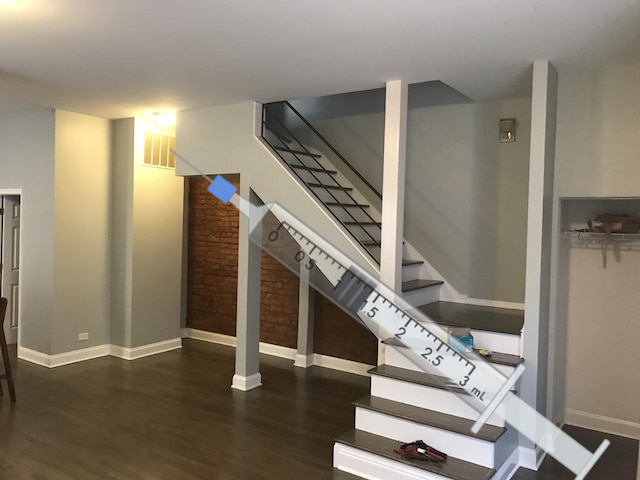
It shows 1 mL
